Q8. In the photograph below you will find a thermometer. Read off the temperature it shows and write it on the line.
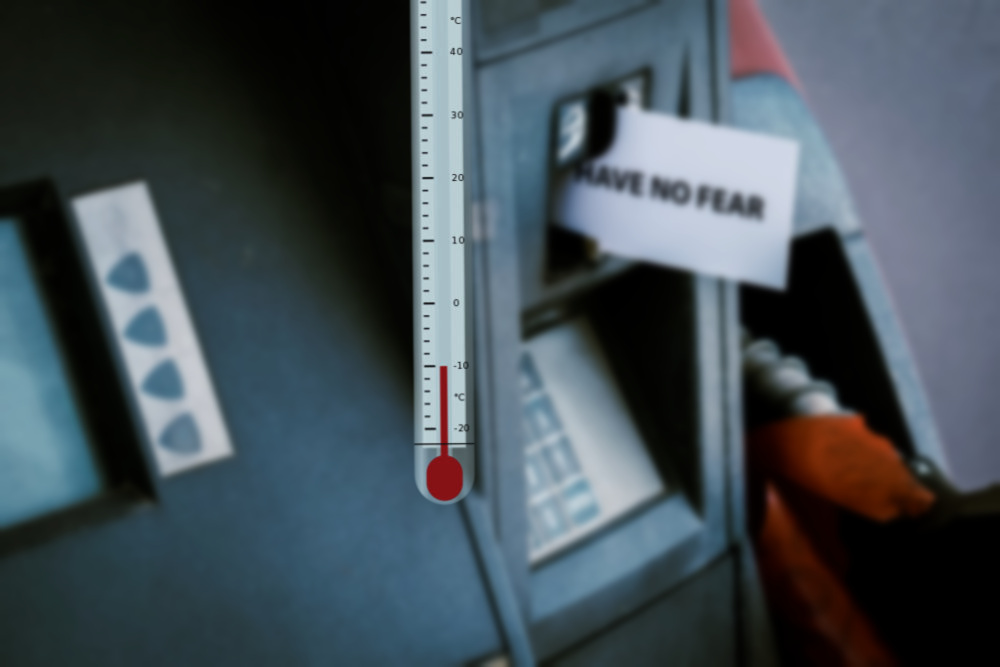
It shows -10 °C
